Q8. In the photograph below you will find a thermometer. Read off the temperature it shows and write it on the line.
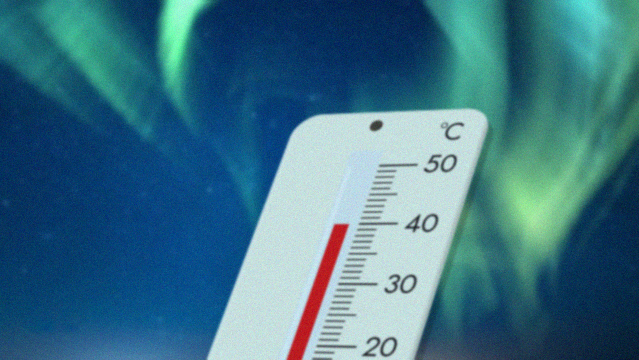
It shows 40 °C
